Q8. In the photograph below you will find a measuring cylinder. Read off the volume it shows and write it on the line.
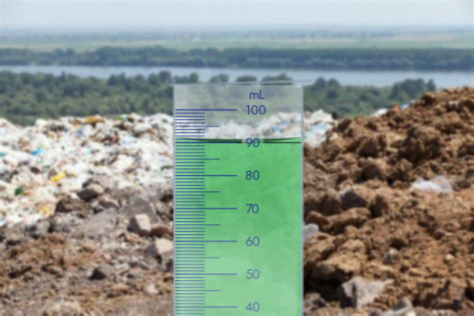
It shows 90 mL
